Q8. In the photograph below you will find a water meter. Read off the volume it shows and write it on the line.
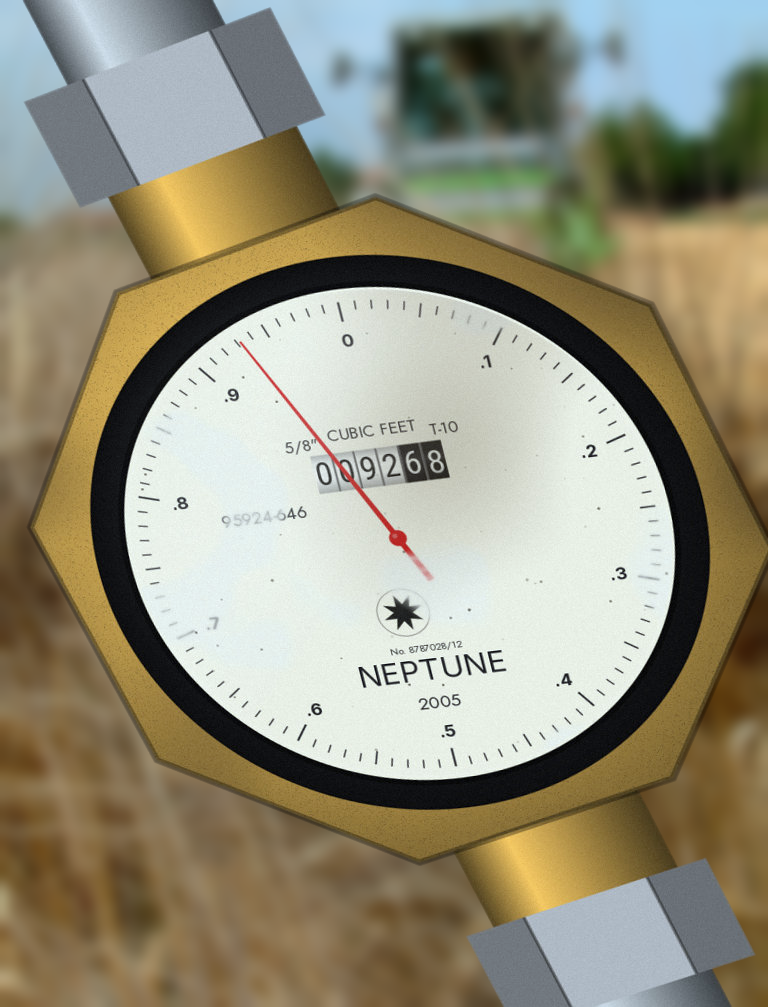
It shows 9267.93 ft³
